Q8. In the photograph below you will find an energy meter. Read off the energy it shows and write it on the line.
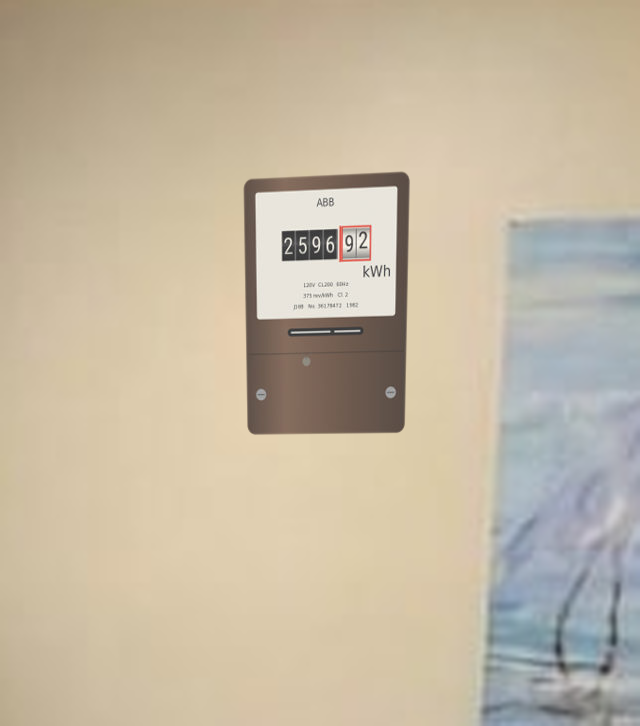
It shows 2596.92 kWh
